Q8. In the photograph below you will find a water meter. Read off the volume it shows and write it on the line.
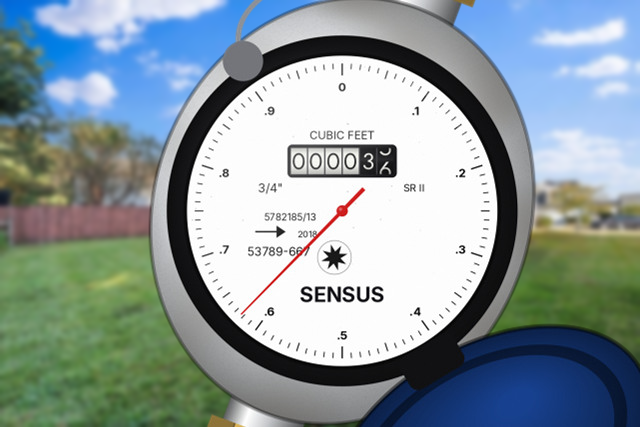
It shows 35.62 ft³
